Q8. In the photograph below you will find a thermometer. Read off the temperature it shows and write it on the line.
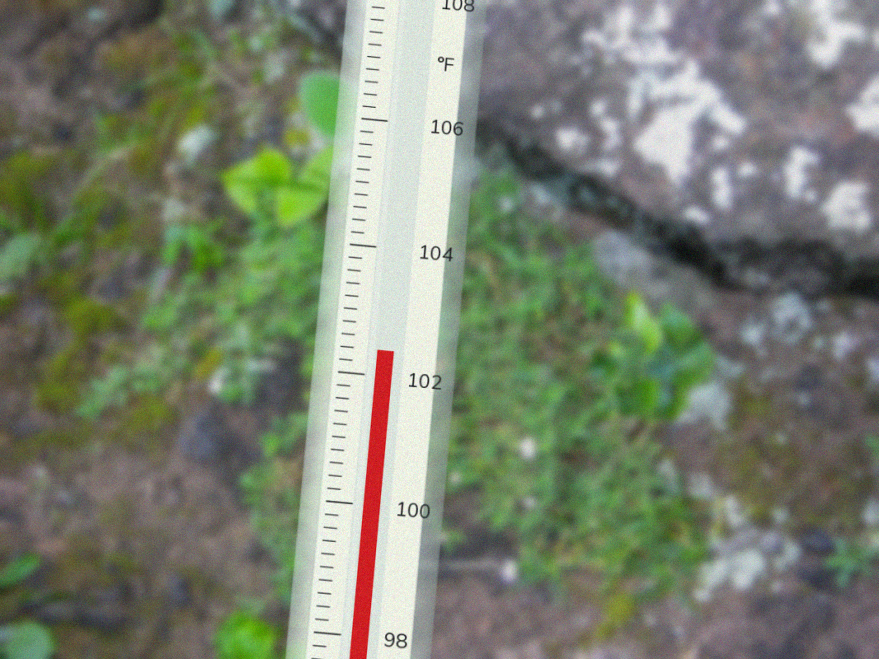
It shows 102.4 °F
